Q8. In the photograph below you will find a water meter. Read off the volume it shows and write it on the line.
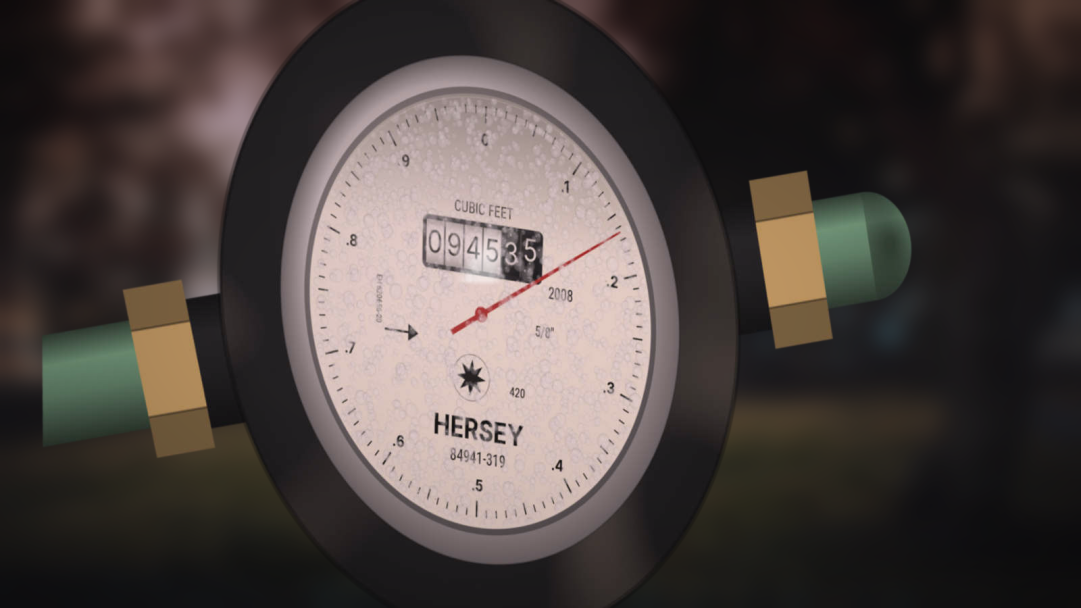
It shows 94535.16 ft³
